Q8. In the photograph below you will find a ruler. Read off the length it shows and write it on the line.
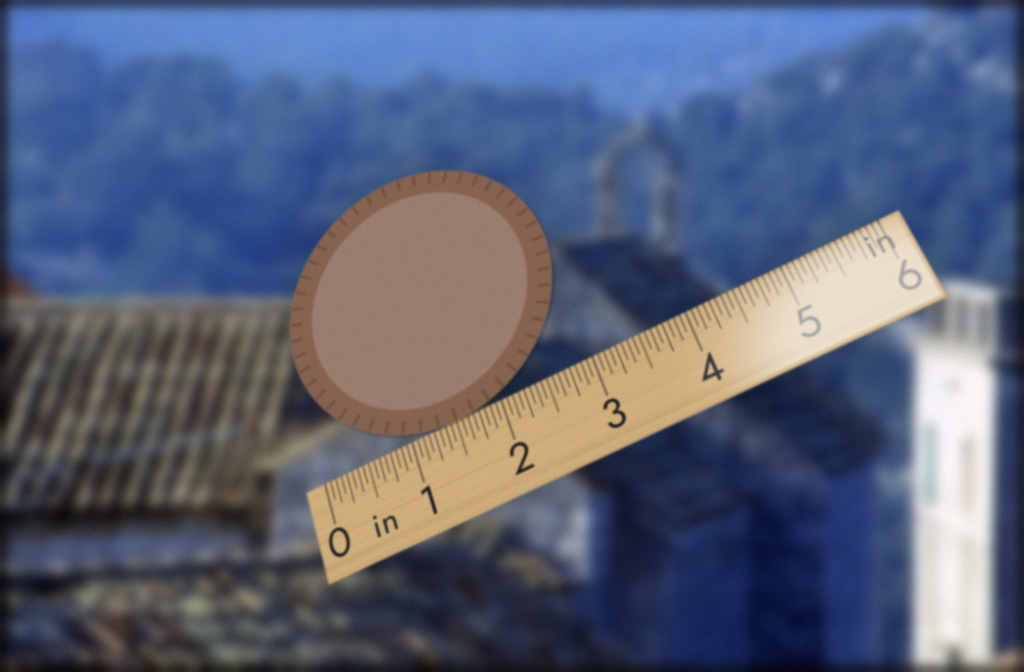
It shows 3 in
